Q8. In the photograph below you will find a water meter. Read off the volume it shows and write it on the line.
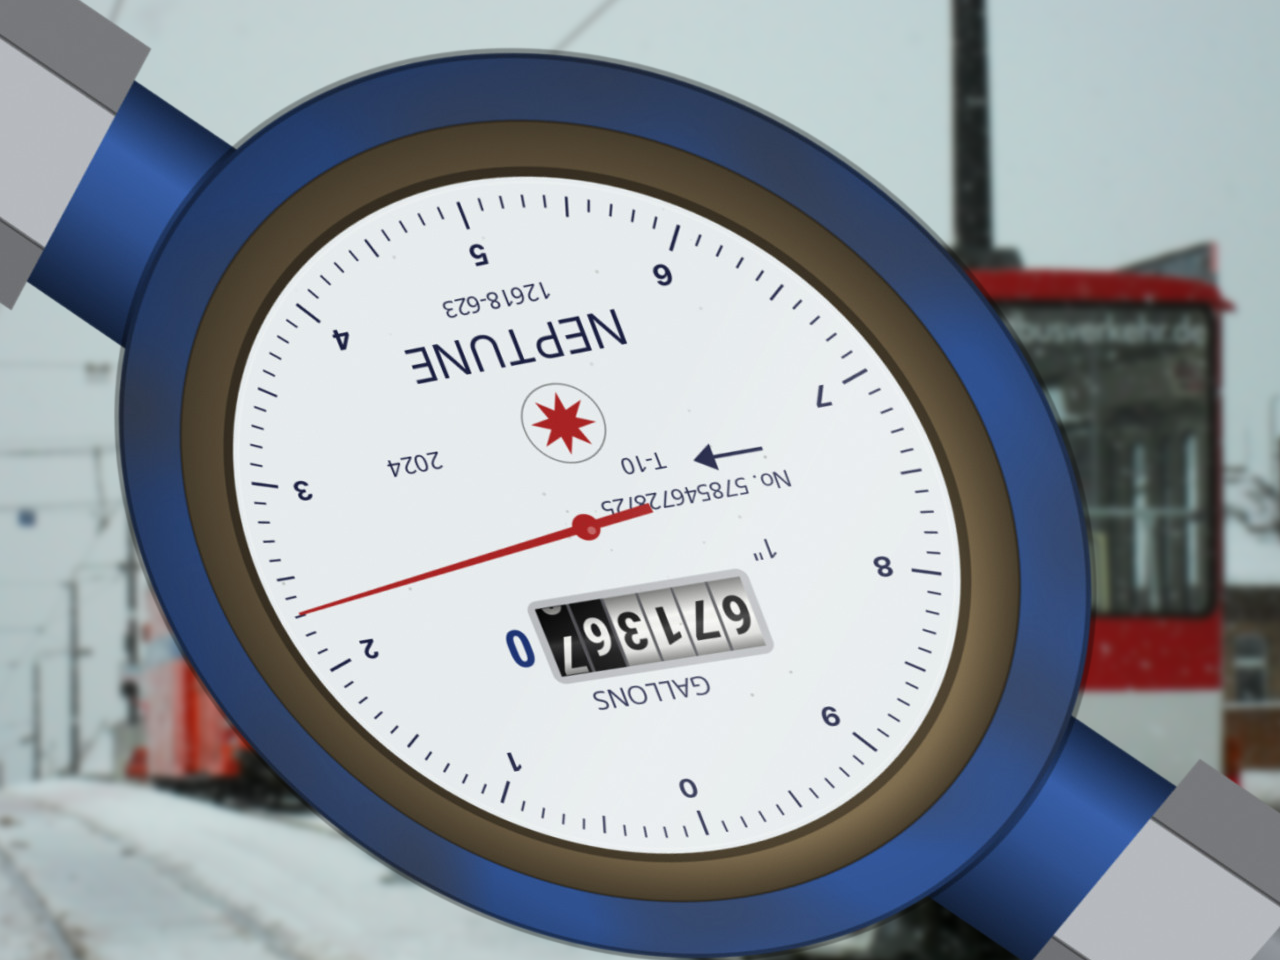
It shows 6713672.3 gal
